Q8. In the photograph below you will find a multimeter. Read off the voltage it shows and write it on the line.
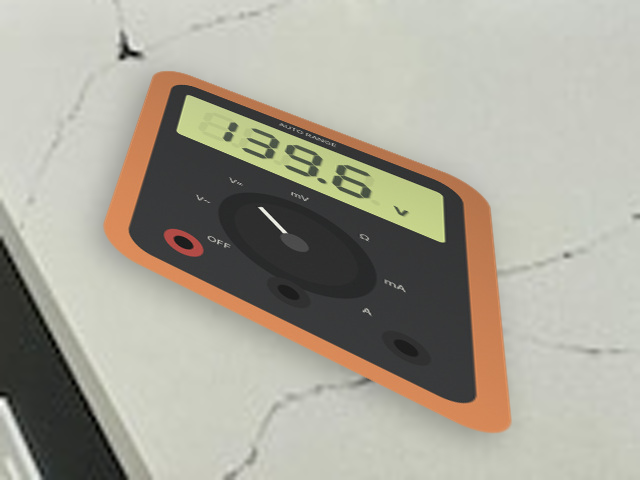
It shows 139.6 V
